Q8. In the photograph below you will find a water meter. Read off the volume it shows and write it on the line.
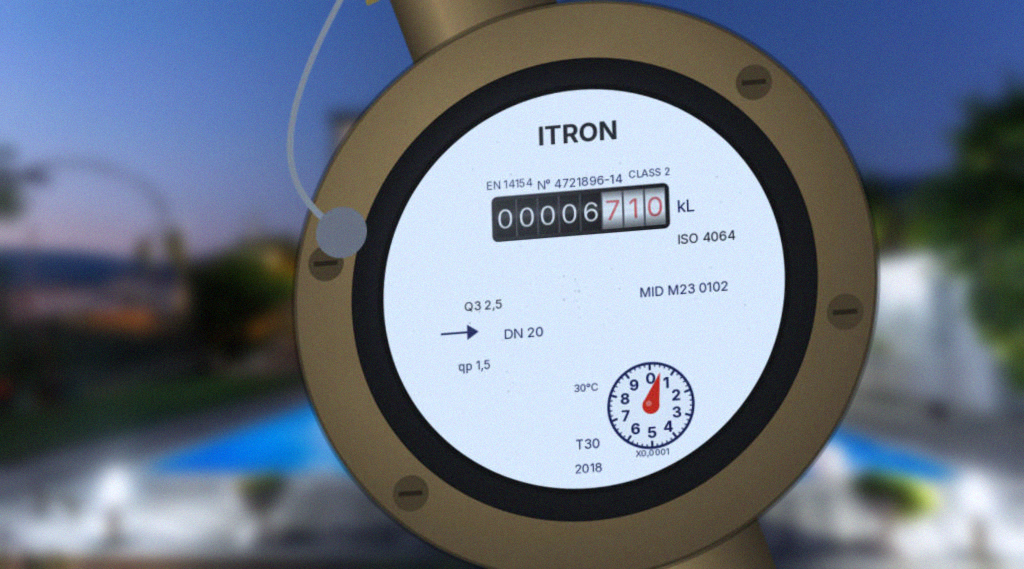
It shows 6.7100 kL
